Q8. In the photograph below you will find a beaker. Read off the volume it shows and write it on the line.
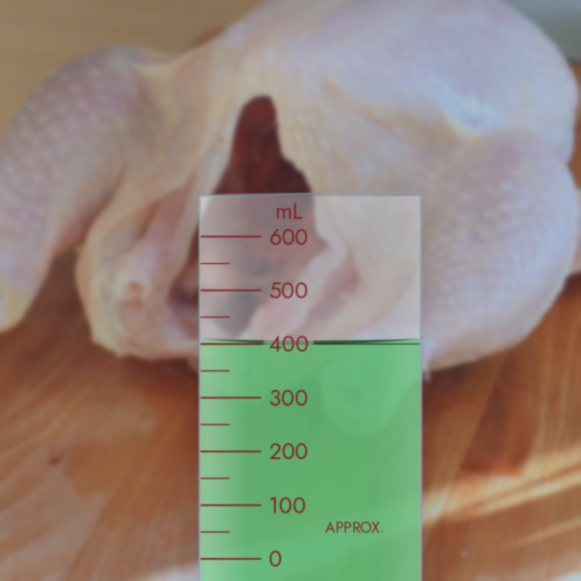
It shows 400 mL
